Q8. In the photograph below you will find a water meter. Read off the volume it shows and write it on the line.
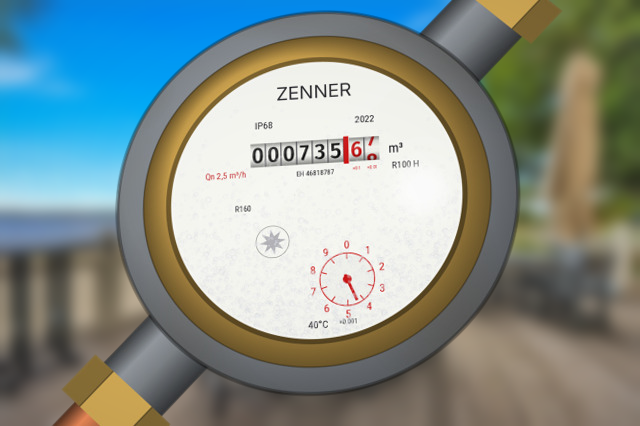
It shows 735.674 m³
